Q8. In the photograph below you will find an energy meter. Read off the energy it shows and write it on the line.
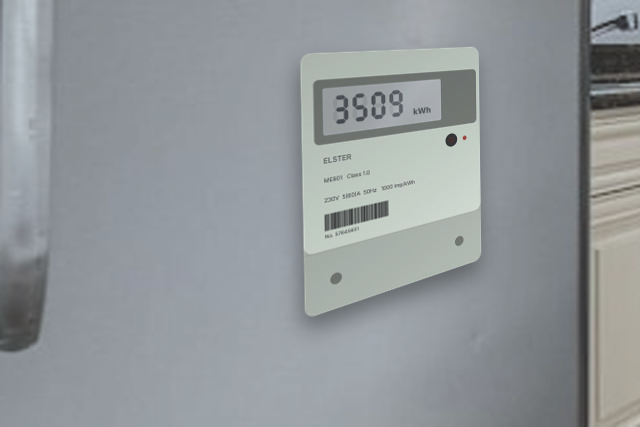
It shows 3509 kWh
